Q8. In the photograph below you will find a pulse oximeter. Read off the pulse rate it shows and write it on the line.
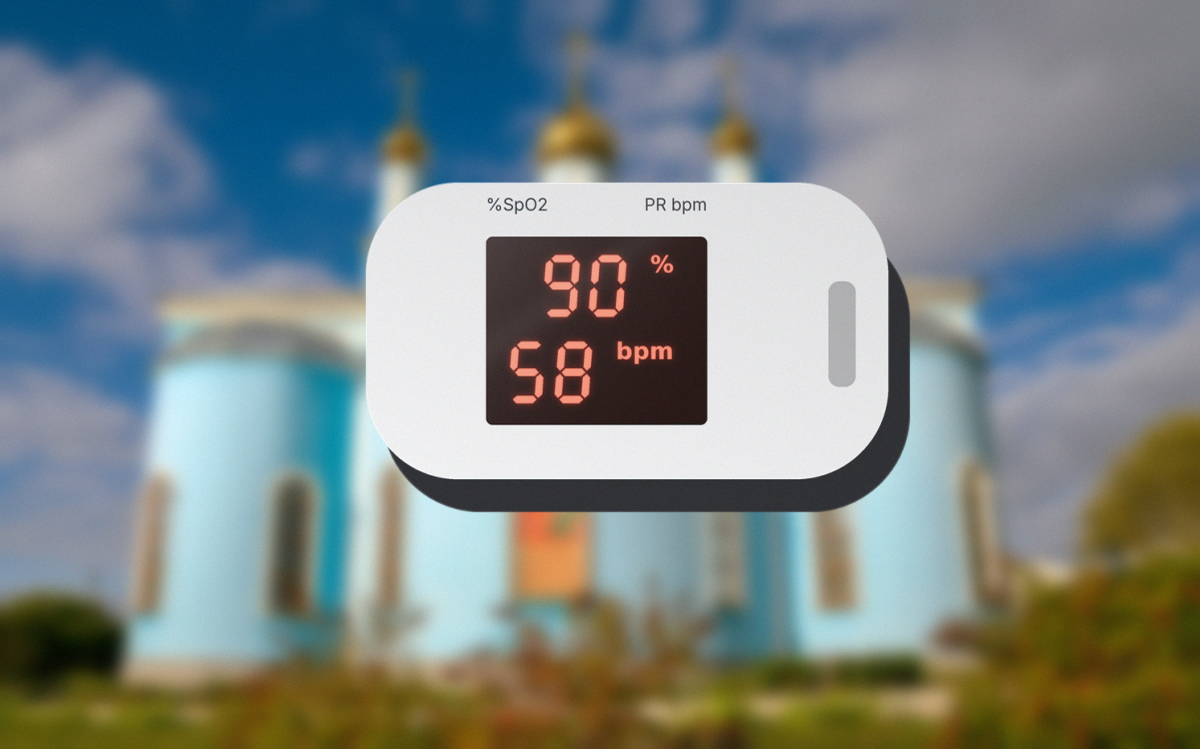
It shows 58 bpm
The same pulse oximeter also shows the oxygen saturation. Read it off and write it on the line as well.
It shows 90 %
